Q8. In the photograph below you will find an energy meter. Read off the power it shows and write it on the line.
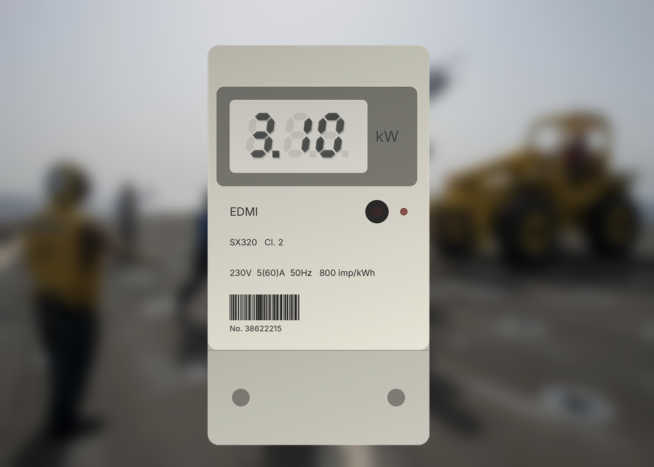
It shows 3.10 kW
